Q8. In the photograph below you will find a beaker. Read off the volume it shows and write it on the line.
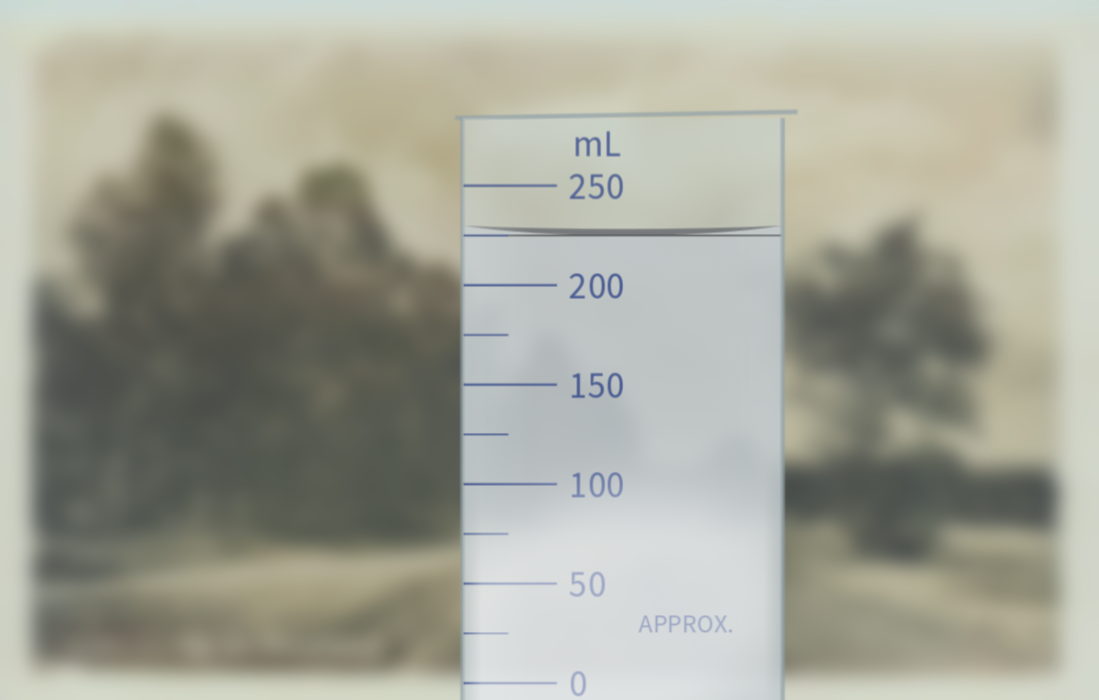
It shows 225 mL
